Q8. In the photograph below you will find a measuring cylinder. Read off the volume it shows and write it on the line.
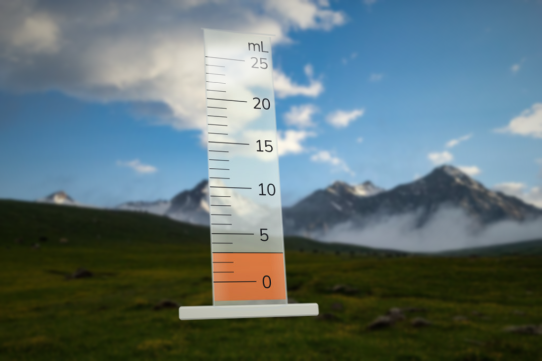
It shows 3 mL
